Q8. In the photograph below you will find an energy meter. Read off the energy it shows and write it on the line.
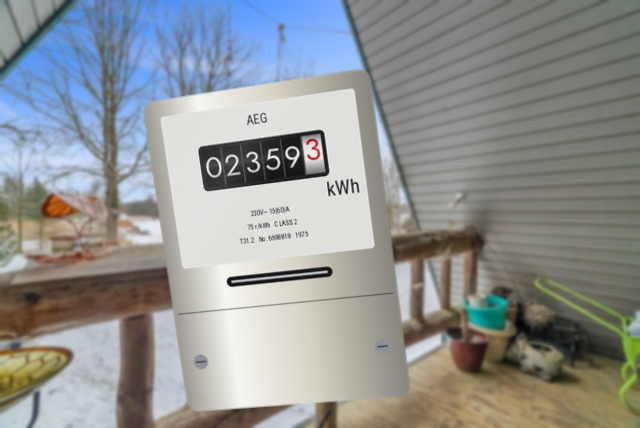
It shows 2359.3 kWh
